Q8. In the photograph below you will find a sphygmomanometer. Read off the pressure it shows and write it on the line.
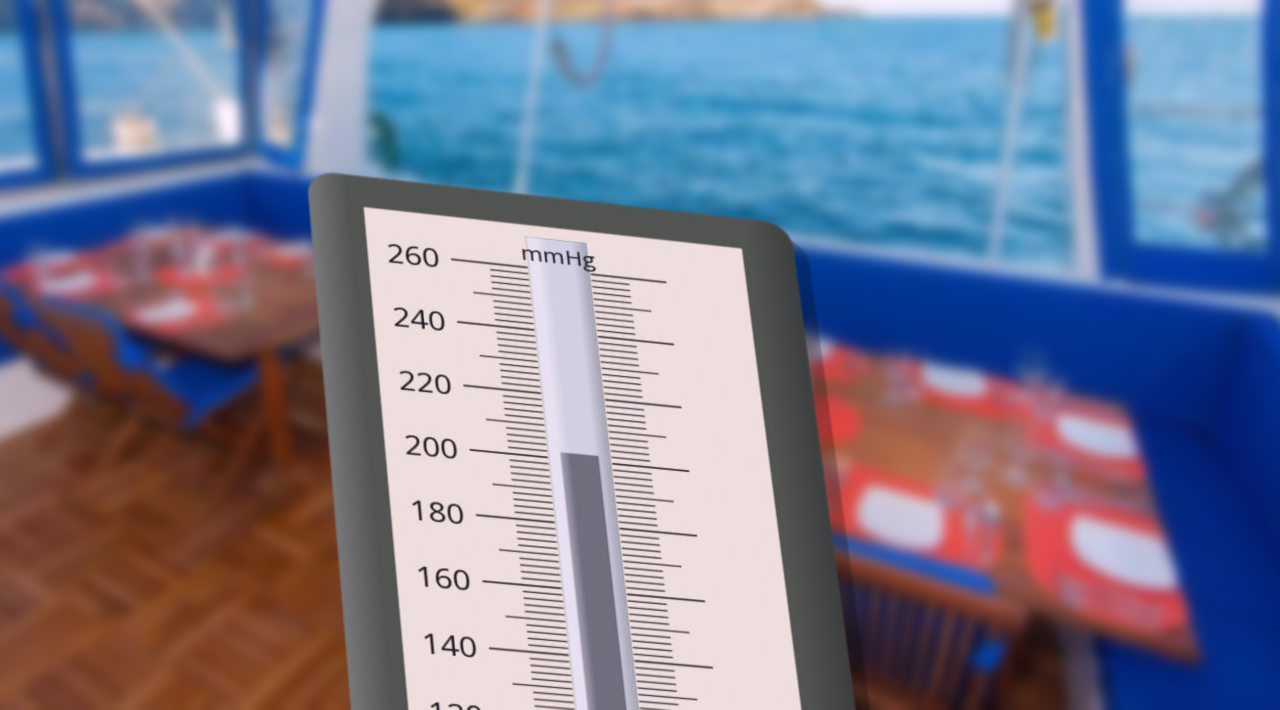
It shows 202 mmHg
